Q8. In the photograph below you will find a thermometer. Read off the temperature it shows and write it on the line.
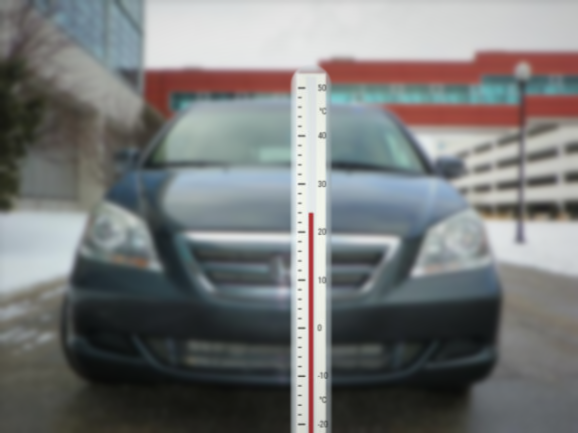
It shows 24 °C
